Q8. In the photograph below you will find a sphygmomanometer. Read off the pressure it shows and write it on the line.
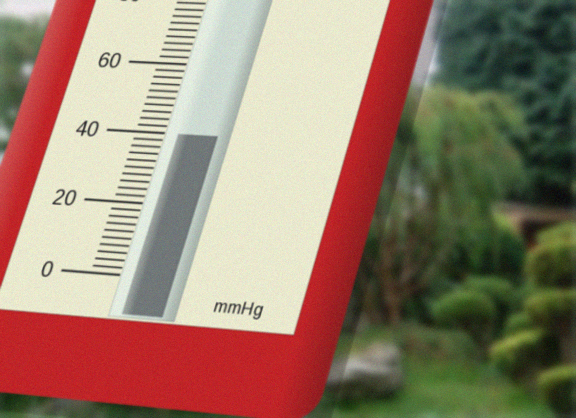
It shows 40 mmHg
